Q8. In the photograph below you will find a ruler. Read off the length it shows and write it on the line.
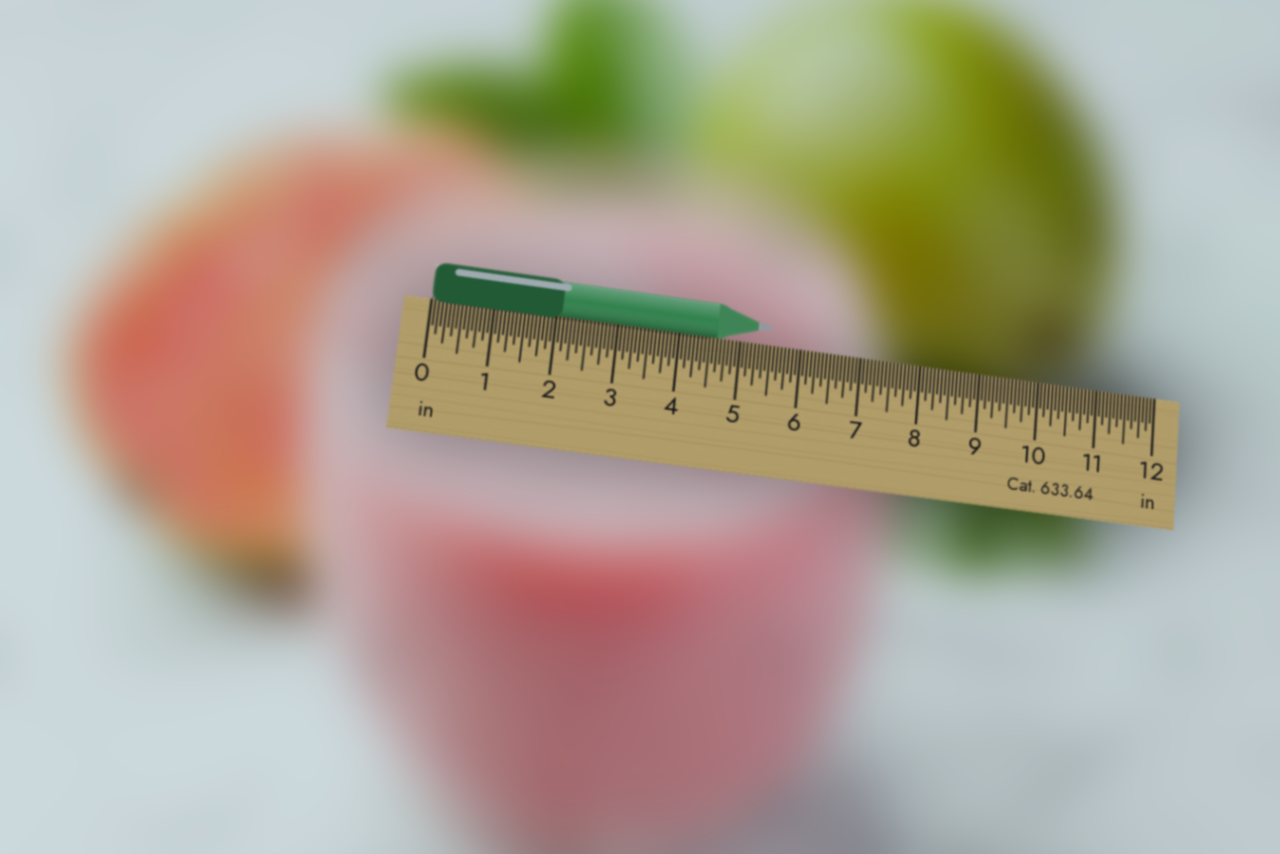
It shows 5.5 in
